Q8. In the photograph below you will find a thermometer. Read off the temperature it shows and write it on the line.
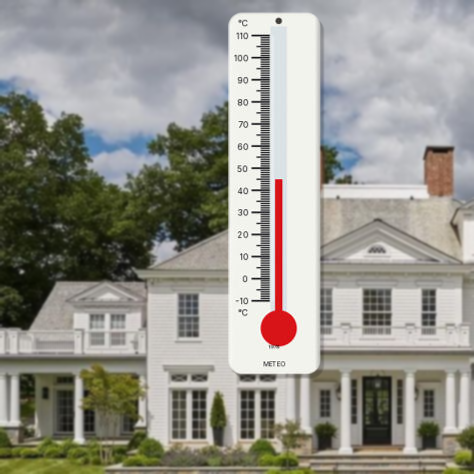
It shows 45 °C
